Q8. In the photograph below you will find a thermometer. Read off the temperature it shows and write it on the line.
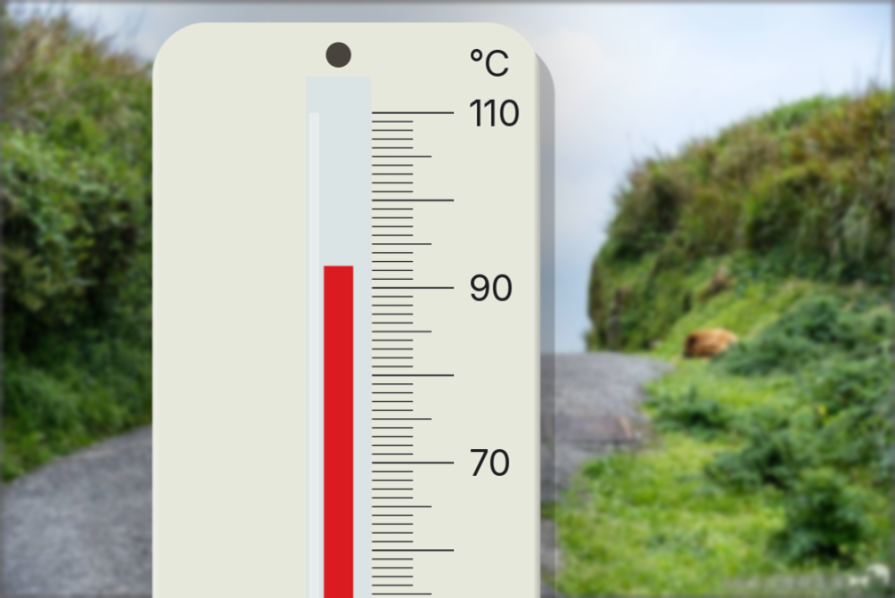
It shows 92.5 °C
